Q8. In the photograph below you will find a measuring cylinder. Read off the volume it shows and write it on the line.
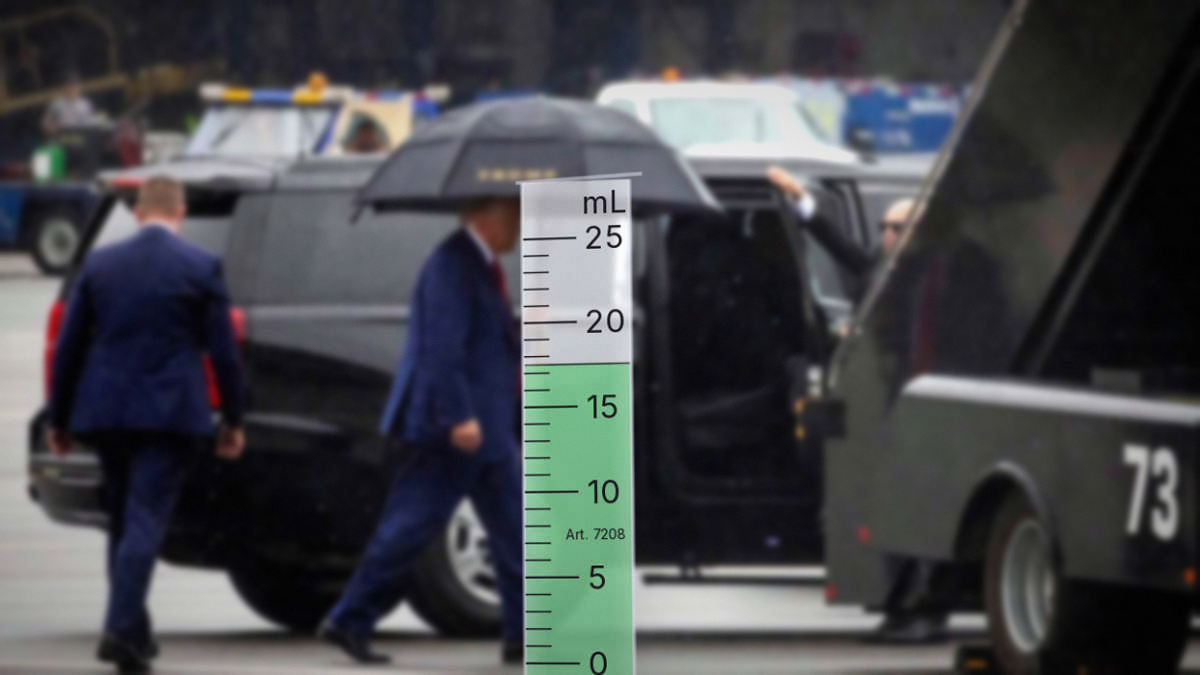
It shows 17.5 mL
